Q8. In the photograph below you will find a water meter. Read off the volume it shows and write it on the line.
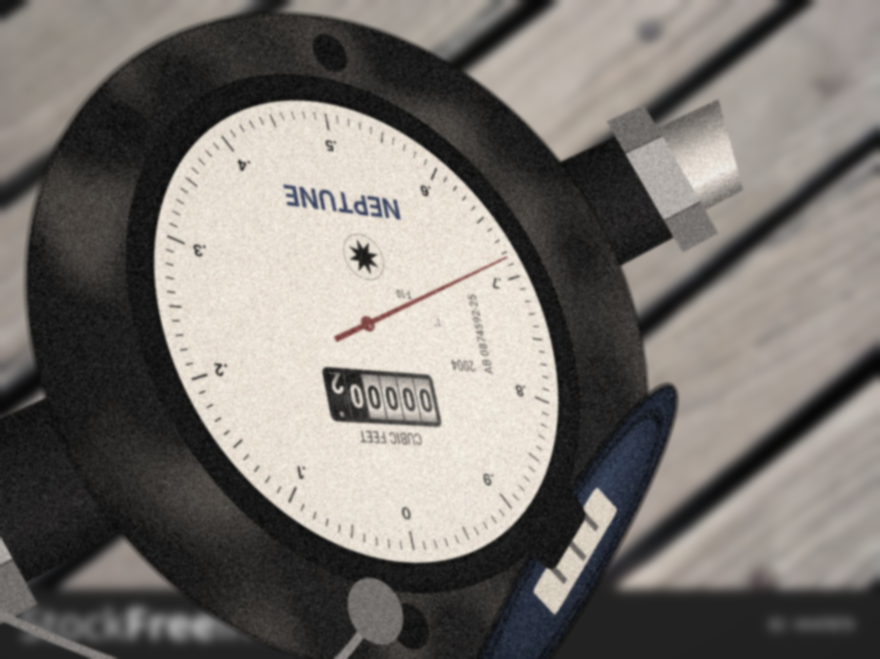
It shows 1.68 ft³
